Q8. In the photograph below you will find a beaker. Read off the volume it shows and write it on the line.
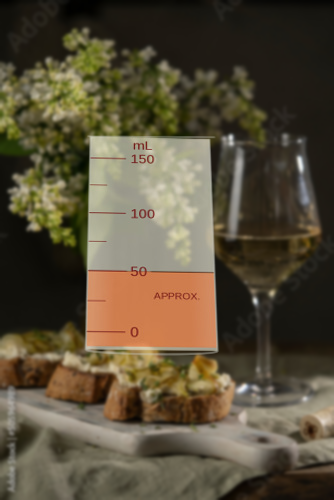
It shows 50 mL
